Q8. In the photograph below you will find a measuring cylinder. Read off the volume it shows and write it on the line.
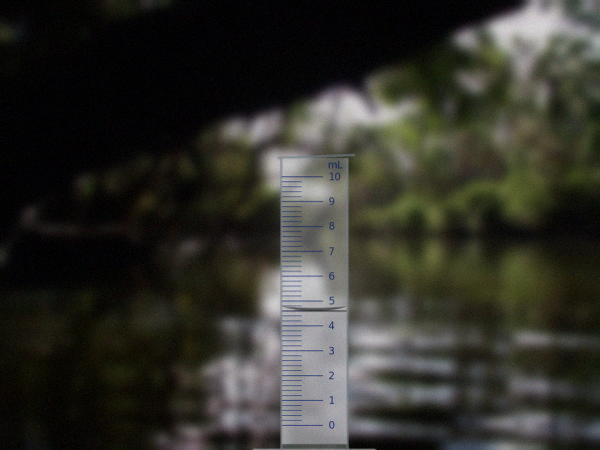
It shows 4.6 mL
